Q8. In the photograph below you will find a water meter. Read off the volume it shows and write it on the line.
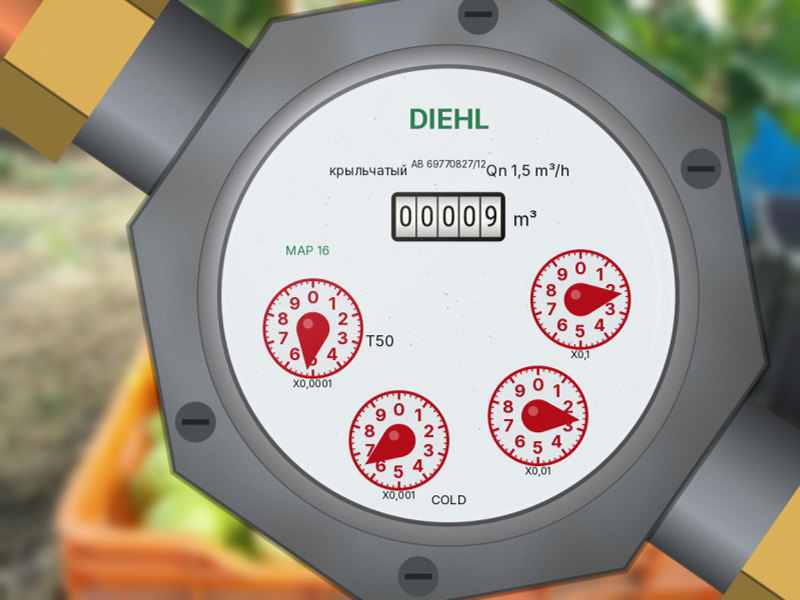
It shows 9.2265 m³
